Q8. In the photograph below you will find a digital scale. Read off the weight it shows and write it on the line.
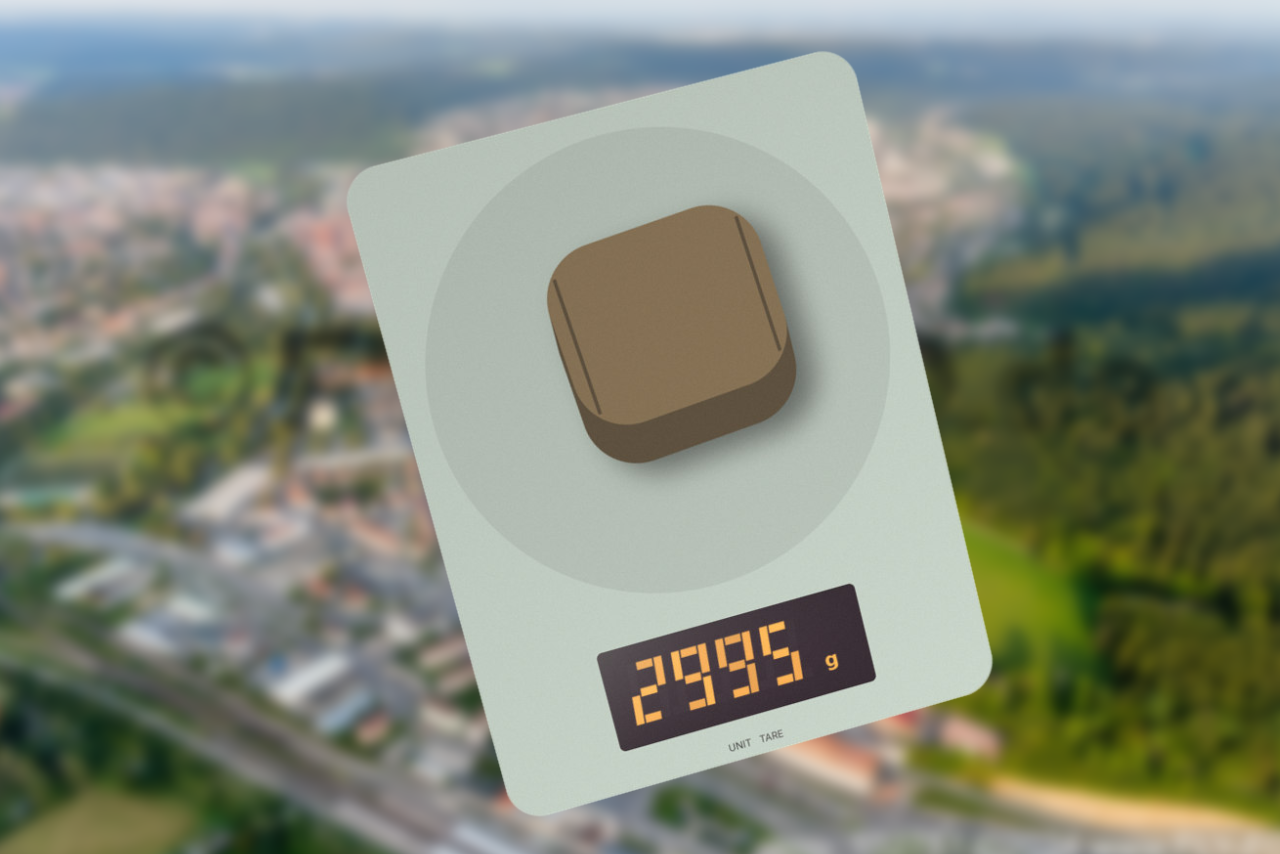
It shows 2995 g
